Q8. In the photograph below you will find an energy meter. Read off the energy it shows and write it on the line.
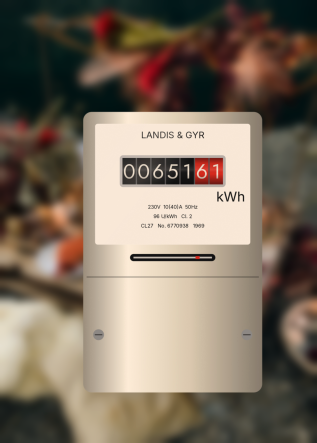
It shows 651.61 kWh
